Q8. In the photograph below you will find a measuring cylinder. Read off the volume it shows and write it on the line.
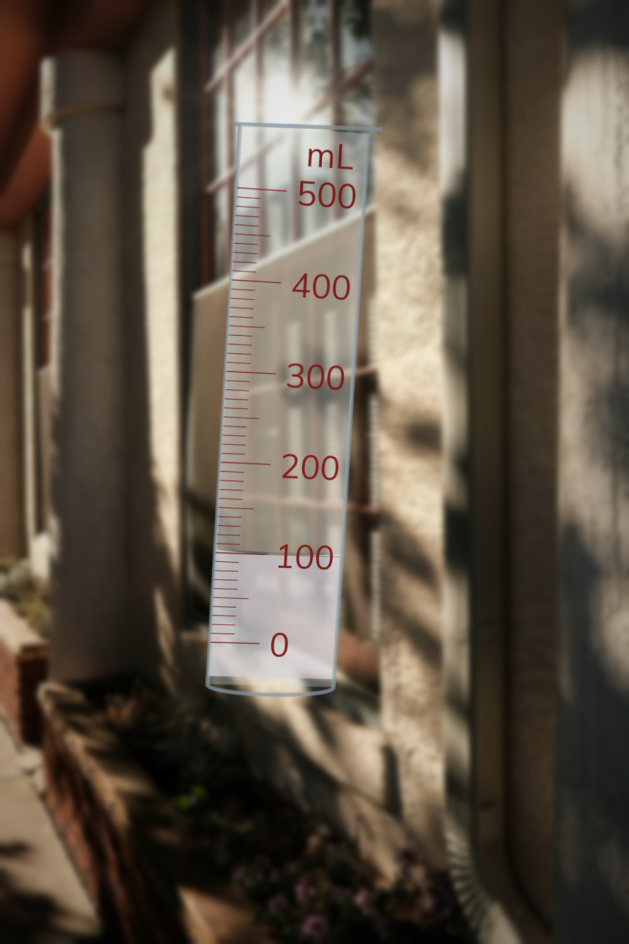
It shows 100 mL
